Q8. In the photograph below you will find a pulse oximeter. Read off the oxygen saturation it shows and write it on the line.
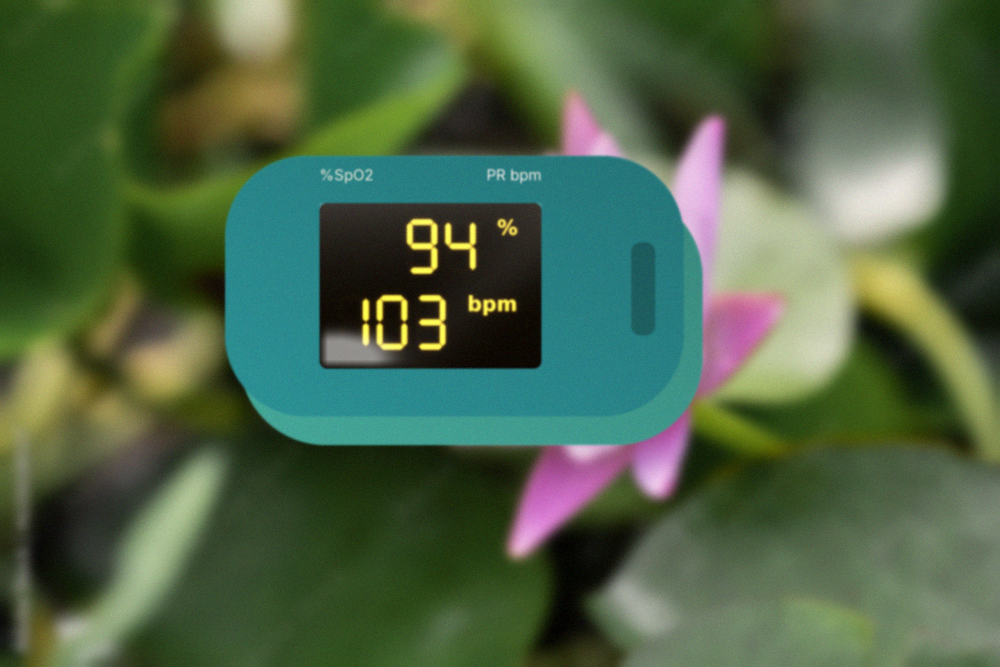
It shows 94 %
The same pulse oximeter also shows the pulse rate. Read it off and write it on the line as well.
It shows 103 bpm
